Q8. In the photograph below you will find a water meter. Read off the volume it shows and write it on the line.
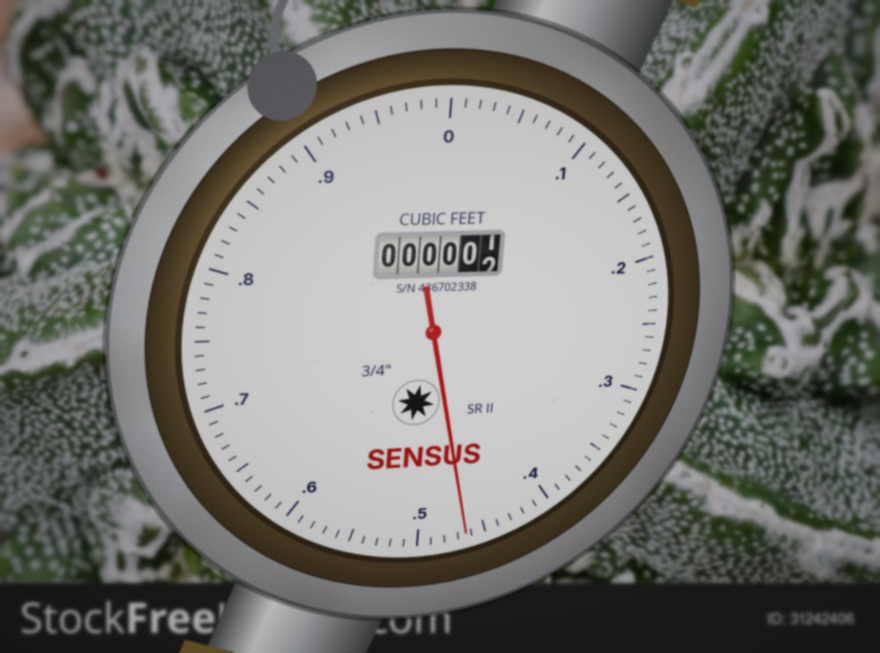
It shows 1.46 ft³
